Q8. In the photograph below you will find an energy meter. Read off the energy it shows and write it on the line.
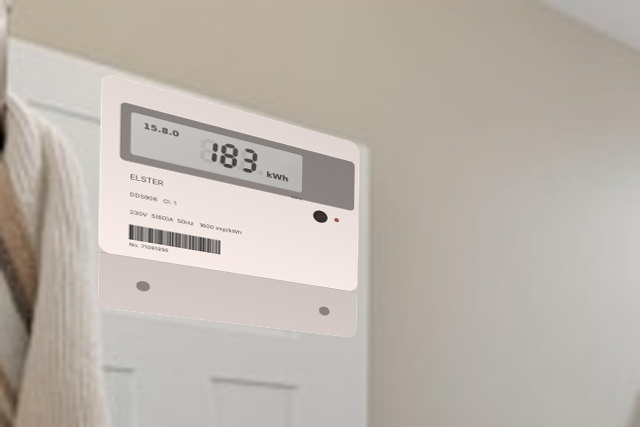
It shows 183 kWh
